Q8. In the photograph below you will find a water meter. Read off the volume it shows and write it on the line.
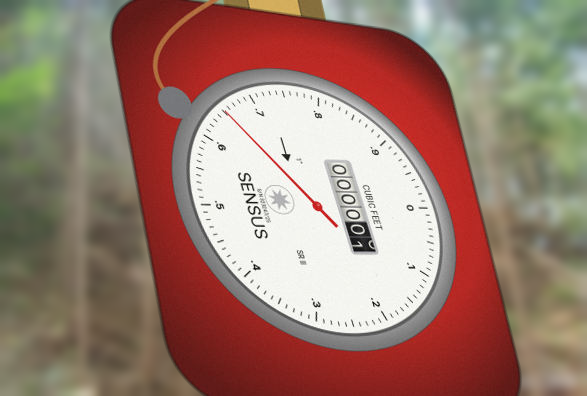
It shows 0.65 ft³
